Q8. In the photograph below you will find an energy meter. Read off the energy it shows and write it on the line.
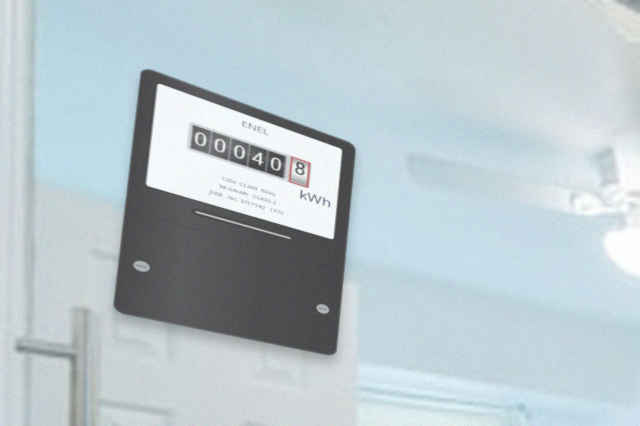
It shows 40.8 kWh
